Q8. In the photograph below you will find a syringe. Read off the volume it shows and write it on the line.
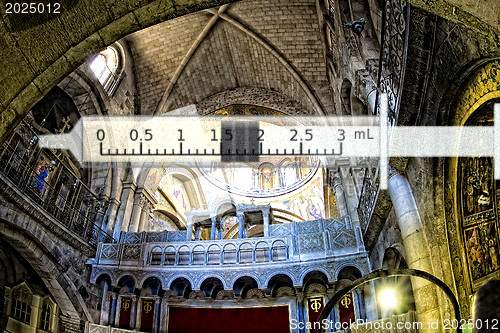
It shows 1.5 mL
